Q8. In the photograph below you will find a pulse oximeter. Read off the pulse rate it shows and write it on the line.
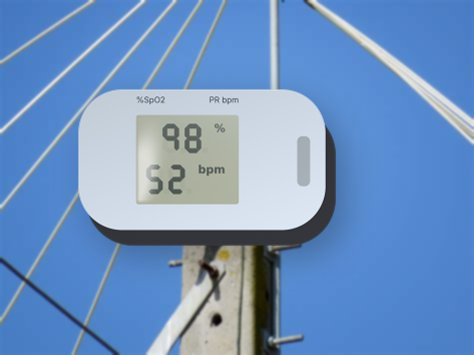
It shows 52 bpm
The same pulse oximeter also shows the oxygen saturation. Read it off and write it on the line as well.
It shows 98 %
